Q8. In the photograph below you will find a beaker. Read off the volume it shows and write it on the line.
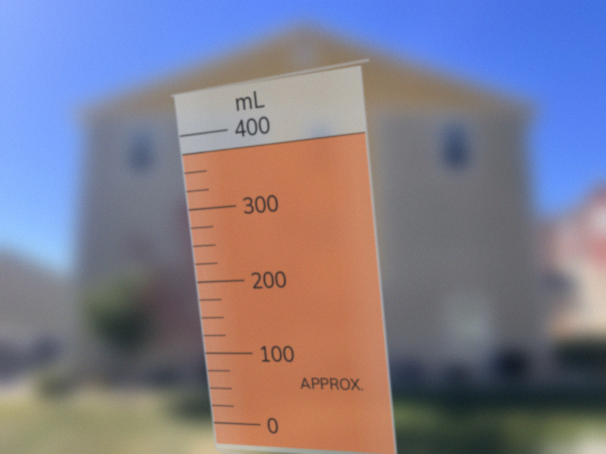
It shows 375 mL
